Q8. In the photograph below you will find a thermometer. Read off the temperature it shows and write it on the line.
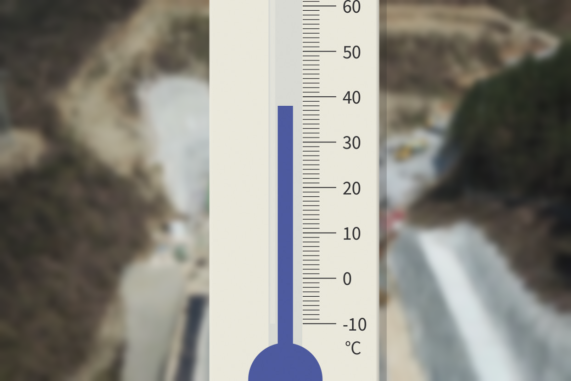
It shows 38 °C
